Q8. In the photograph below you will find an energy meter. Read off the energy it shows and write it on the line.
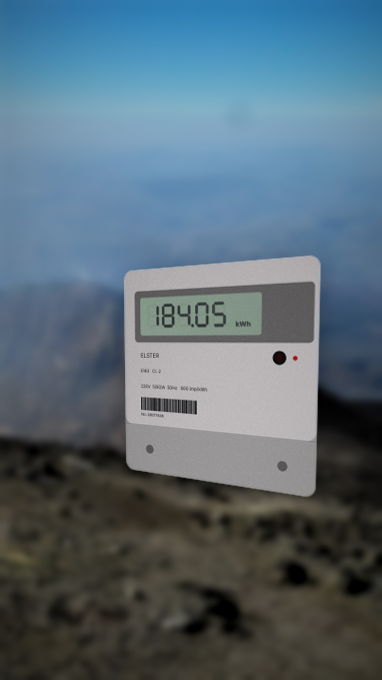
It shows 184.05 kWh
